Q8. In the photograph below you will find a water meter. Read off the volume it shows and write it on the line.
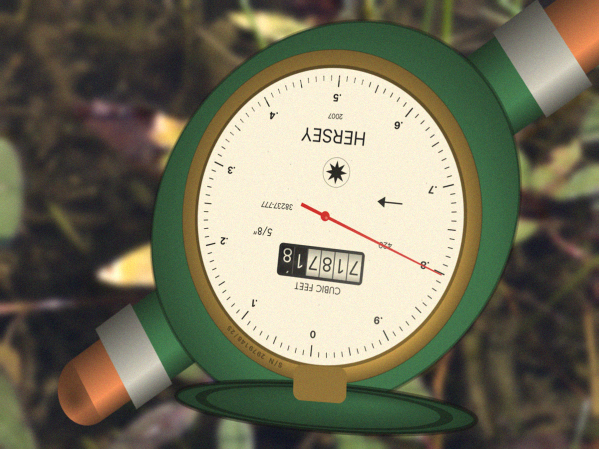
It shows 718717.80 ft³
